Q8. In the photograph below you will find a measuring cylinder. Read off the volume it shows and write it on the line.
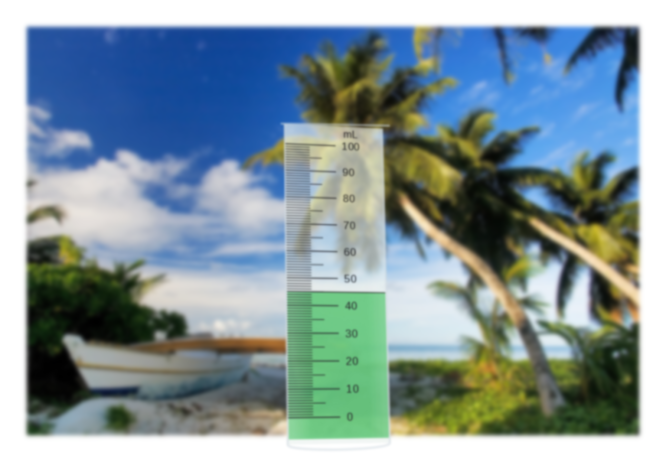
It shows 45 mL
